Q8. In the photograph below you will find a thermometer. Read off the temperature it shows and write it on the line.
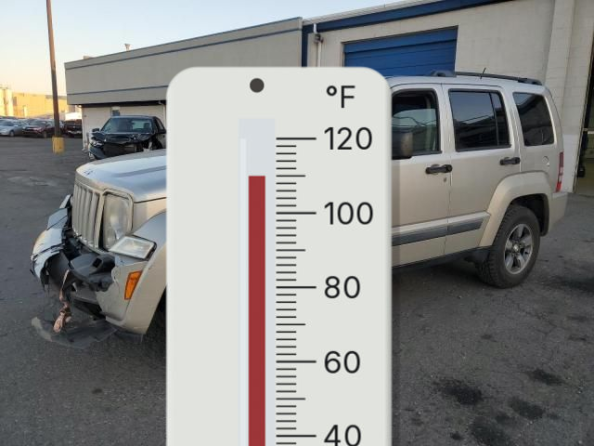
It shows 110 °F
